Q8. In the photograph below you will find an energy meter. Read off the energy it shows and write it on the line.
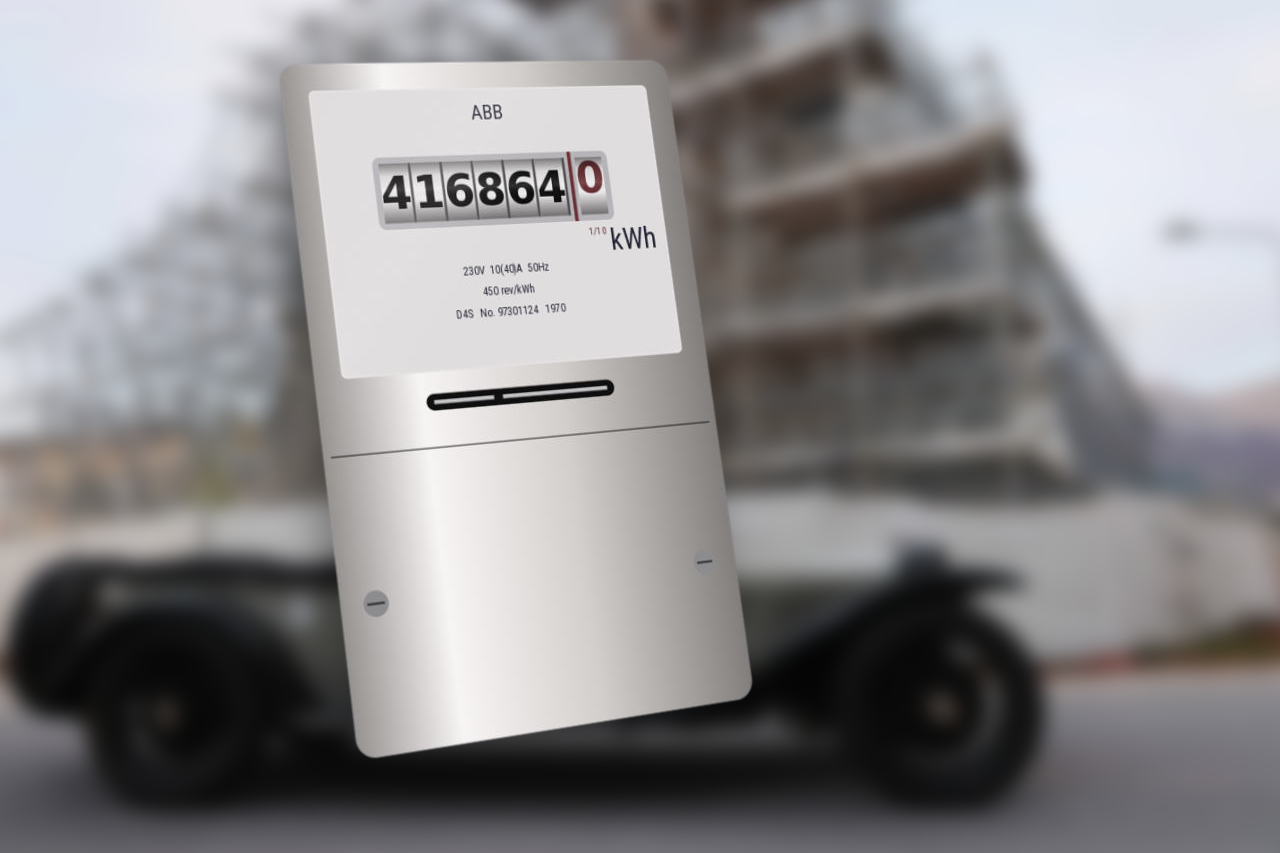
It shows 416864.0 kWh
